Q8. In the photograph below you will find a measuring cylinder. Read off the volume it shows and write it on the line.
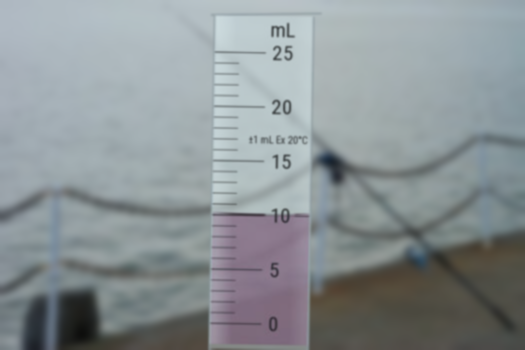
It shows 10 mL
